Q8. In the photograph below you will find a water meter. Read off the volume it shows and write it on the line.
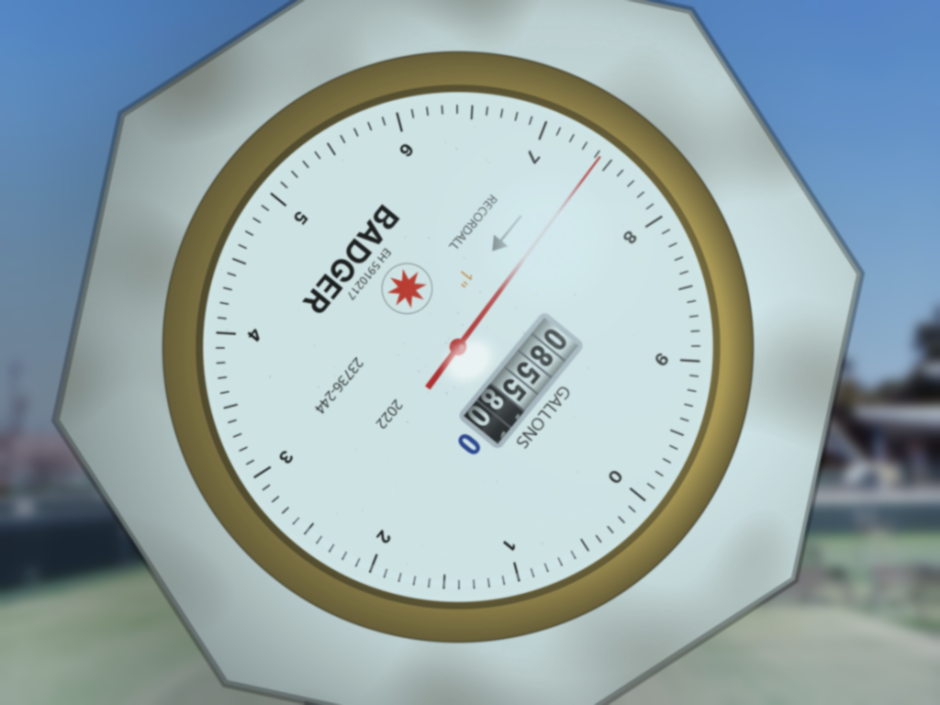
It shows 855797.4 gal
